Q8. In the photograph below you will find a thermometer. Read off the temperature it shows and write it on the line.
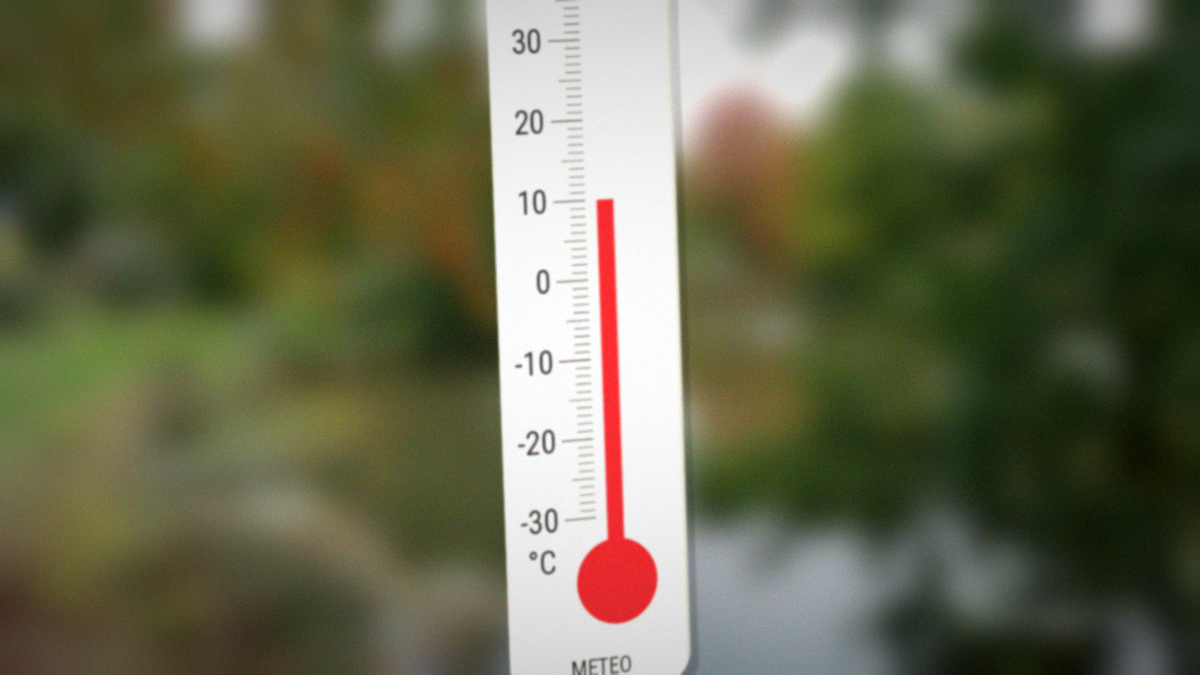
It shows 10 °C
